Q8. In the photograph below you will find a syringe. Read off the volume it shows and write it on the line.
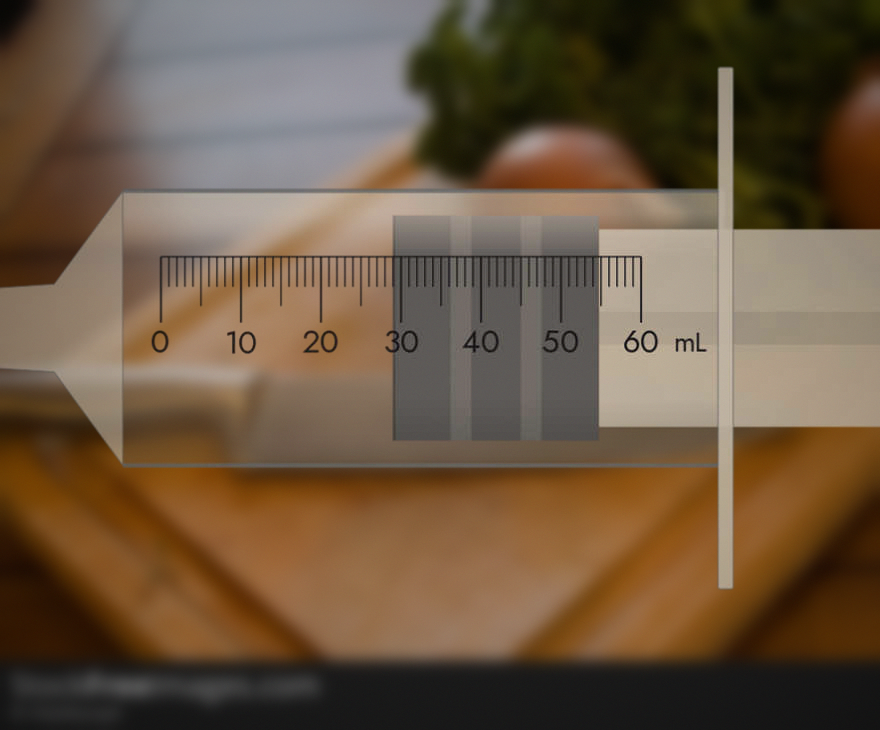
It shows 29 mL
